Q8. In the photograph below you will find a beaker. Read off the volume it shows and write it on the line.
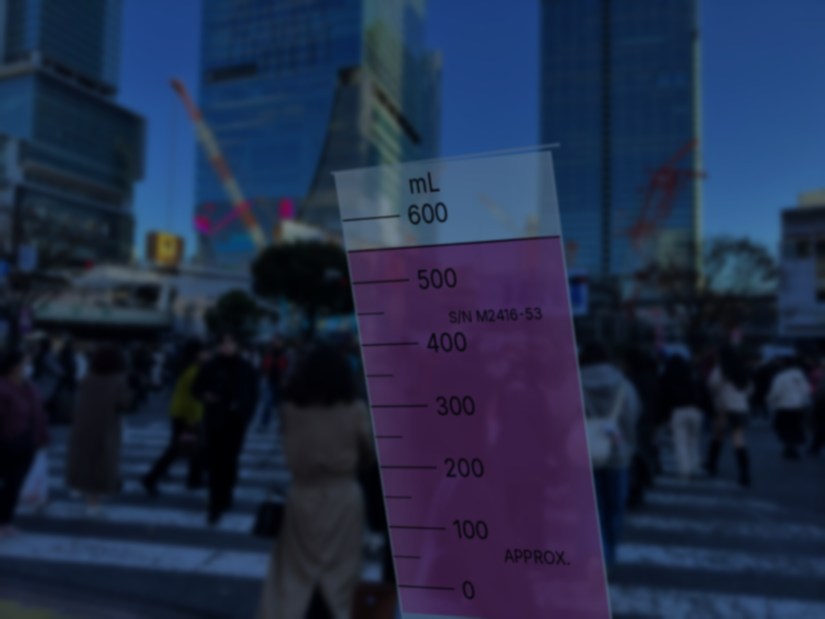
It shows 550 mL
